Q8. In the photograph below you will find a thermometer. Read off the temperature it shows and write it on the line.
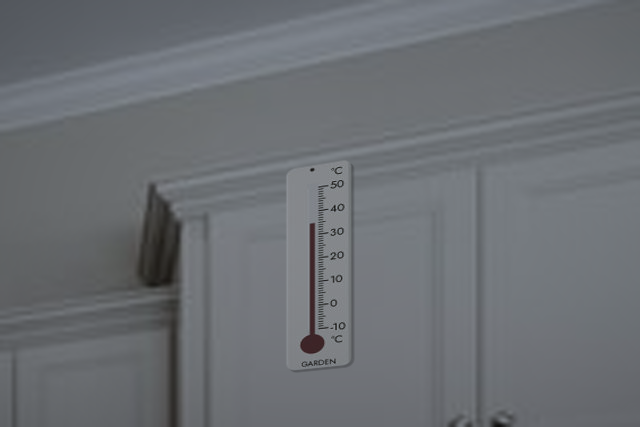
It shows 35 °C
